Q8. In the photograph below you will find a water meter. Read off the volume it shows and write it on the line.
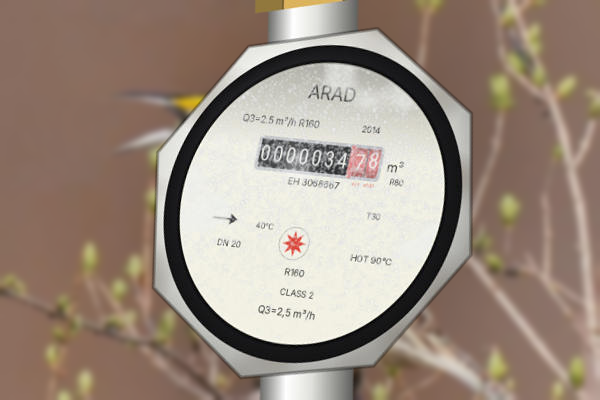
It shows 34.78 m³
